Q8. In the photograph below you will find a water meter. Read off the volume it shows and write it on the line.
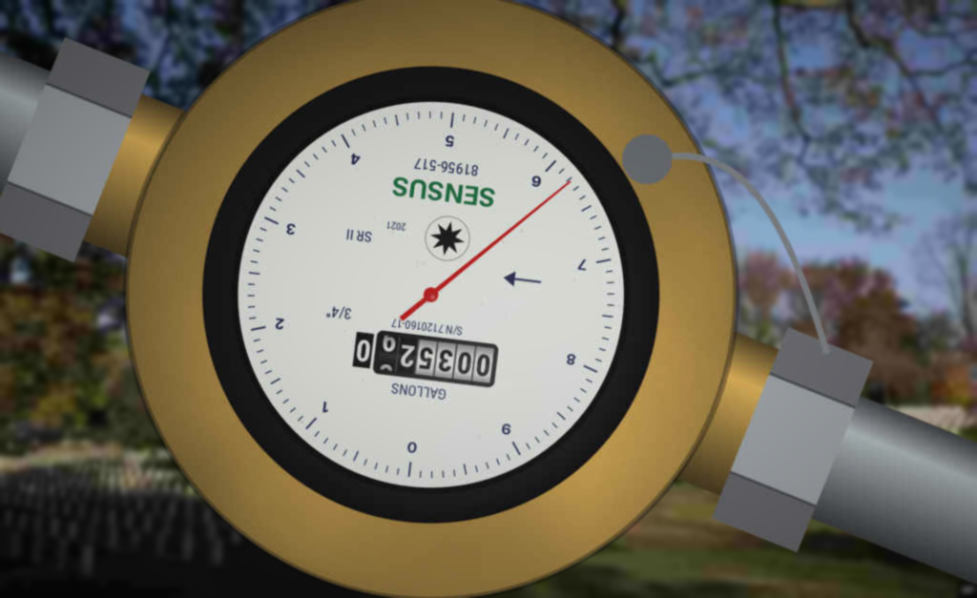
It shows 35286.2 gal
